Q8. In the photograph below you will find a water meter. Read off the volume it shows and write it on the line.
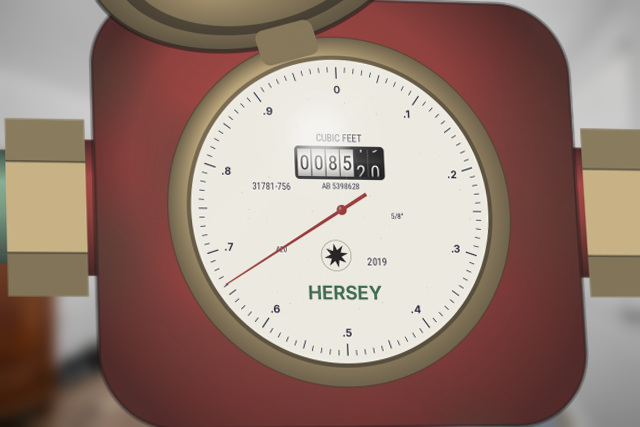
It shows 8519.66 ft³
